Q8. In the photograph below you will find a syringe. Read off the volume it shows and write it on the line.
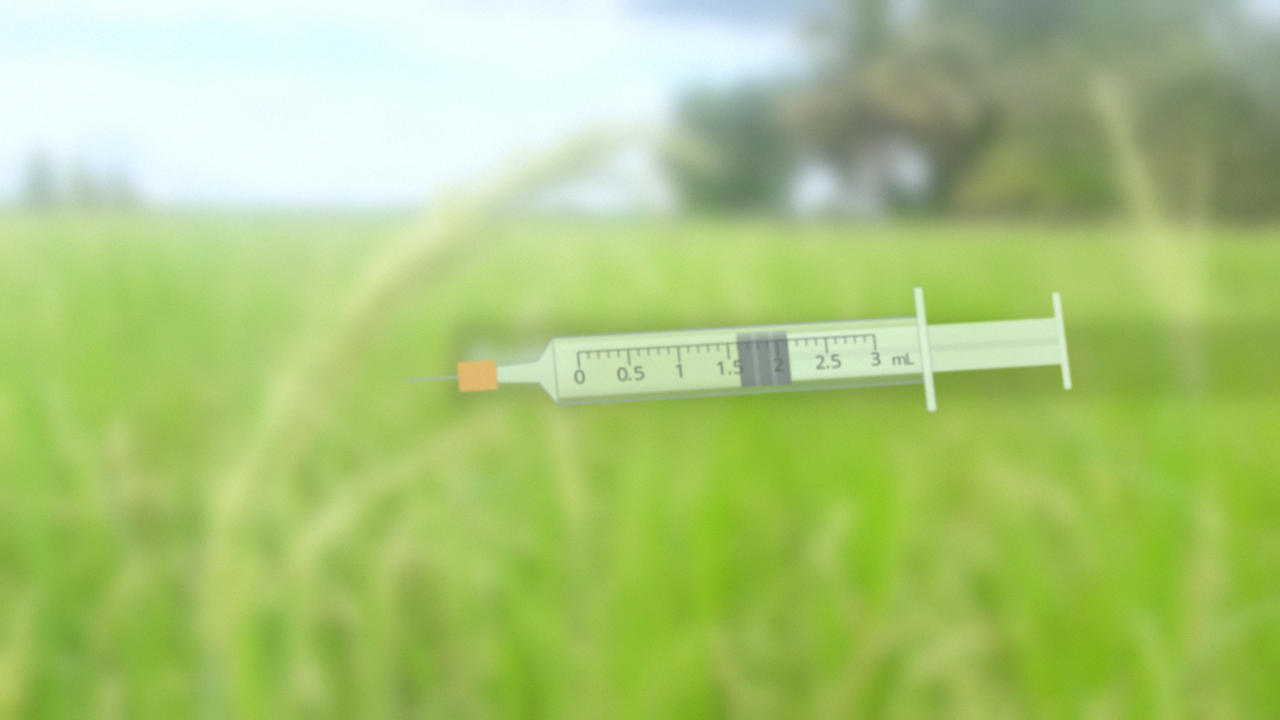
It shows 1.6 mL
